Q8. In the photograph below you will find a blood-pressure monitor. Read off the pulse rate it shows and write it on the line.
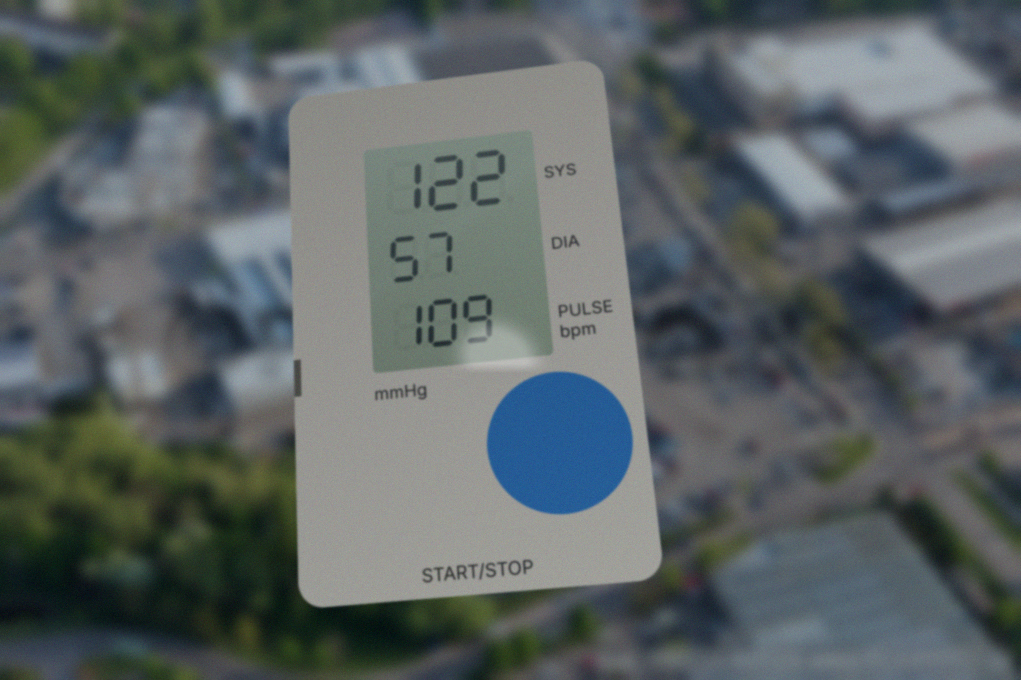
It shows 109 bpm
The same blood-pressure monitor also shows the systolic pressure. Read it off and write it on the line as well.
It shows 122 mmHg
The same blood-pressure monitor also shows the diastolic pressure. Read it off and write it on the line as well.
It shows 57 mmHg
